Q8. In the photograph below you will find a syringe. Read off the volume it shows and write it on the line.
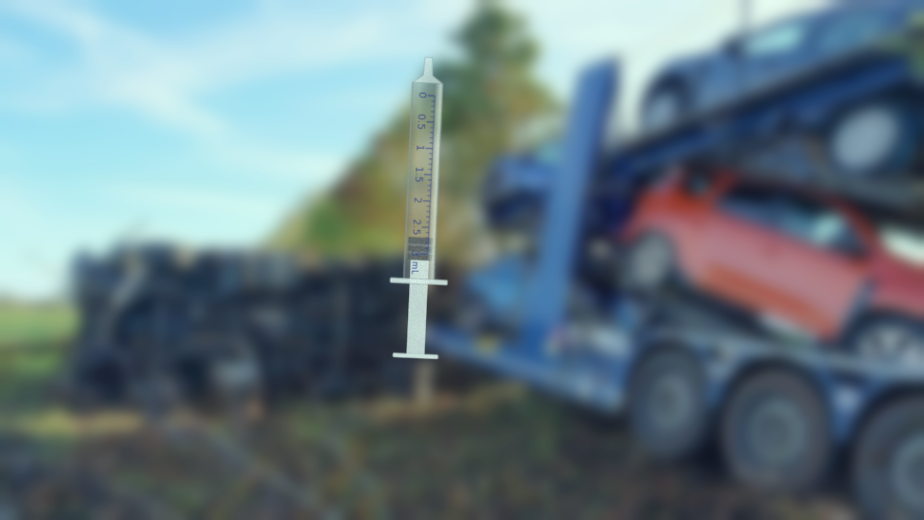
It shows 2.7 mL
